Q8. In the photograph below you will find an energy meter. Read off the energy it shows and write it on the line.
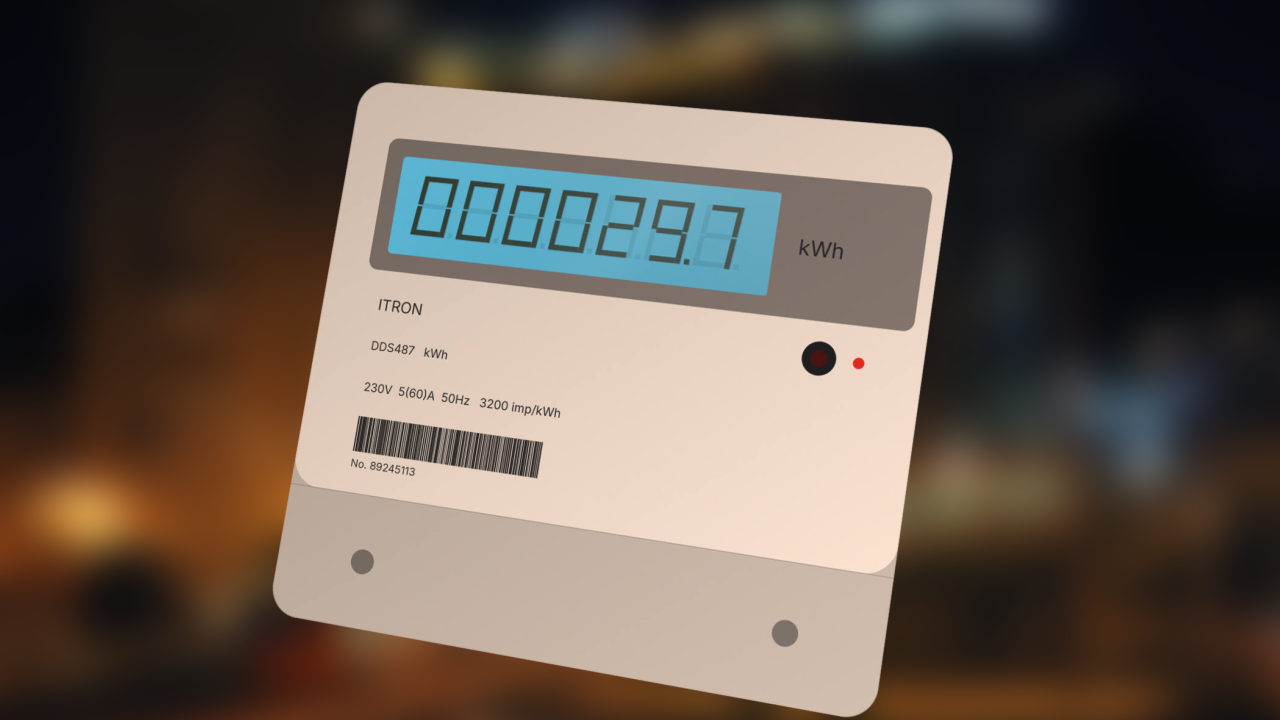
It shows 29.7 kWh
